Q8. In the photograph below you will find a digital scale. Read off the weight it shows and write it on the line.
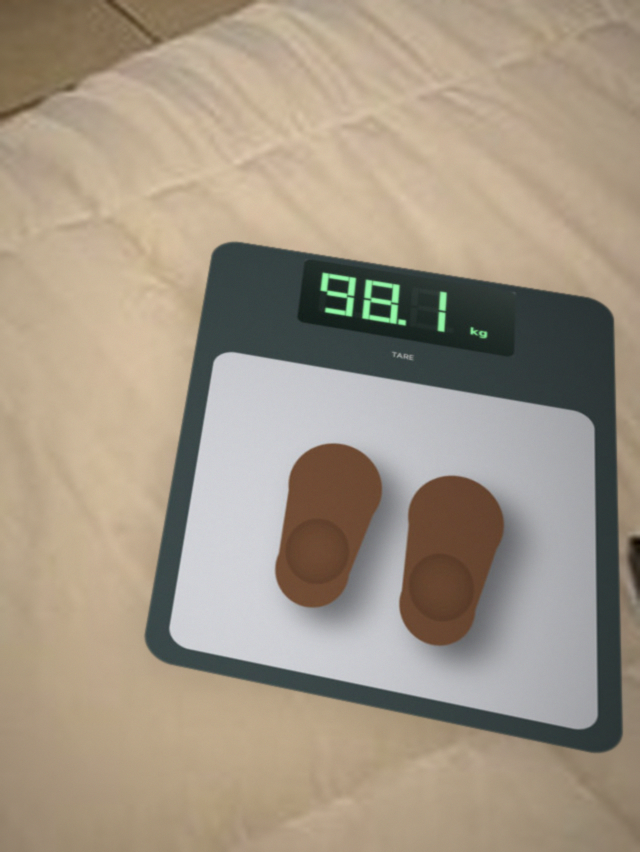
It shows 98.1 kg
